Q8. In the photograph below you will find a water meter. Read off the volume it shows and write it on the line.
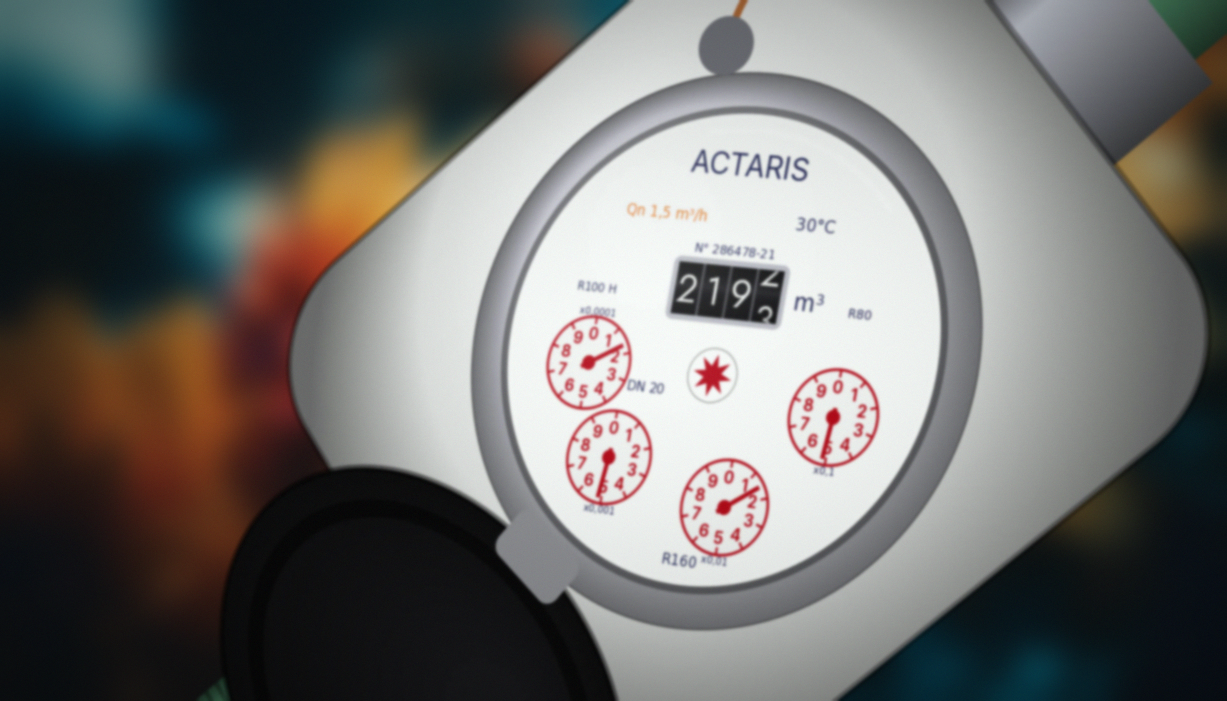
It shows 2192.5151 m³
